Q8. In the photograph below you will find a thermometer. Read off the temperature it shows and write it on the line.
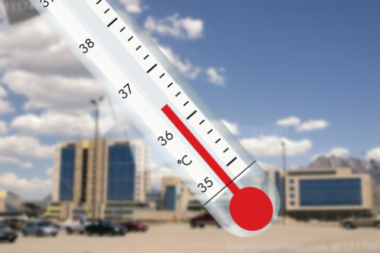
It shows 36.4 °C
